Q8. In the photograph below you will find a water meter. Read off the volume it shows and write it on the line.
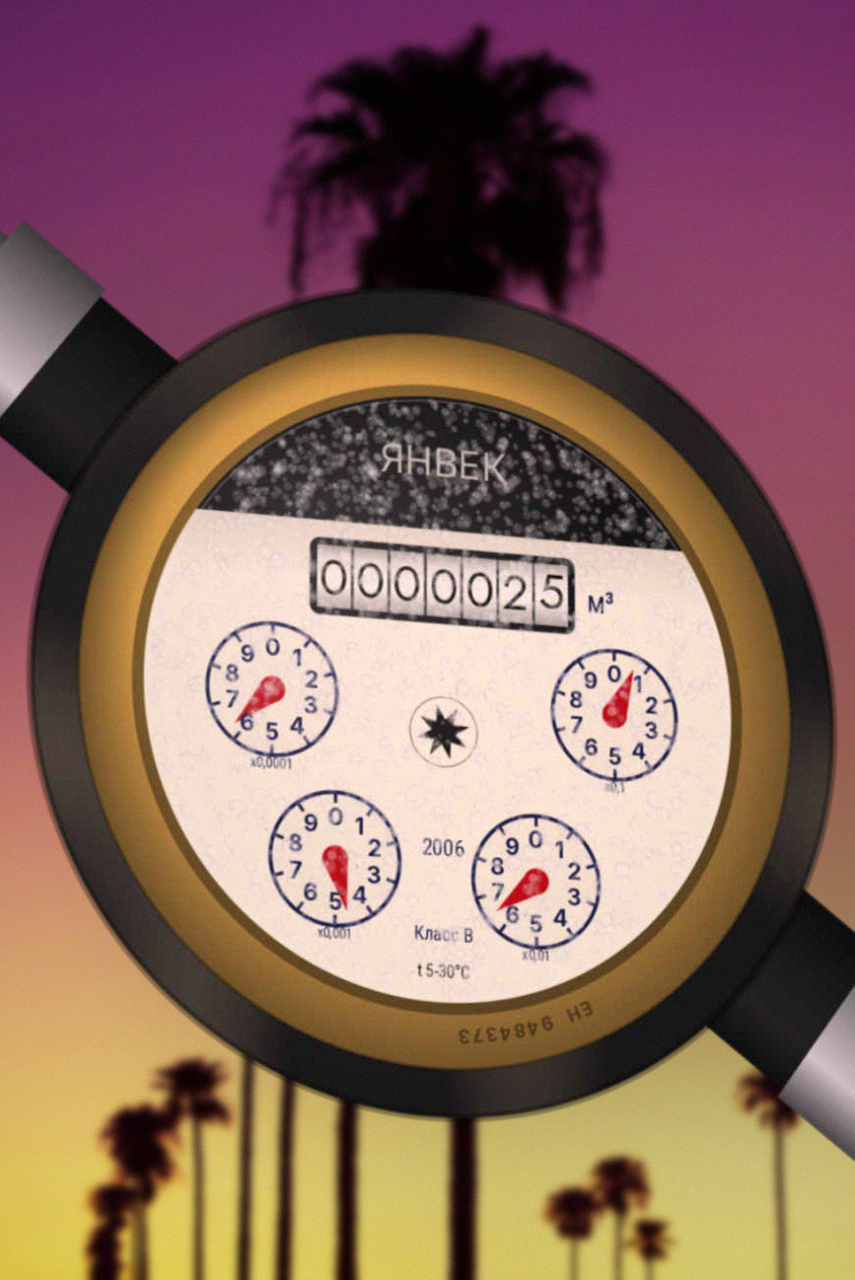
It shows 25.0646 m³
